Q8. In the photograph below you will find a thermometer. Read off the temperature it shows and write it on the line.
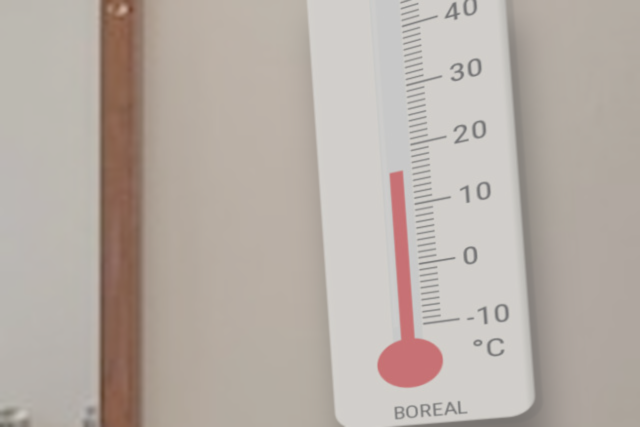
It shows 16 °C
